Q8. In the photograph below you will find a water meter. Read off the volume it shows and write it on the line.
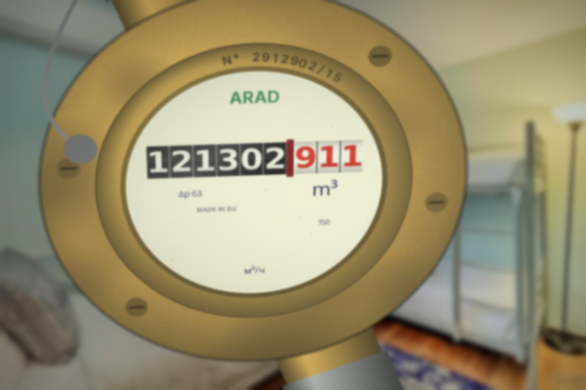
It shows 121302.911 m³
